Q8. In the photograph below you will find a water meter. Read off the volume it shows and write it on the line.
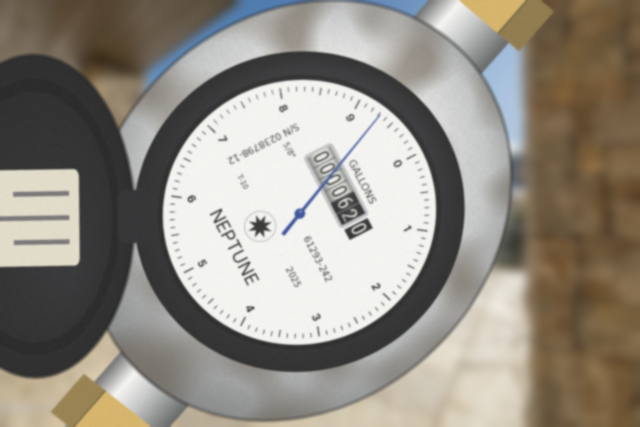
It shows 619.3 gal
